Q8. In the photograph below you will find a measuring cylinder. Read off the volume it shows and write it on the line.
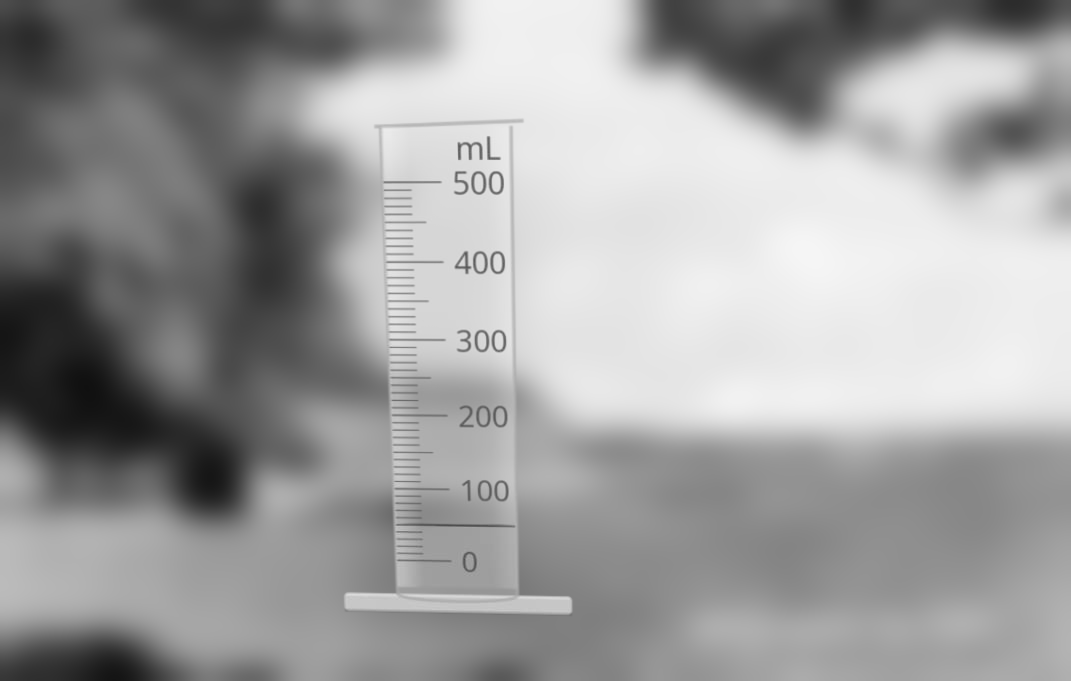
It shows 50 mL
